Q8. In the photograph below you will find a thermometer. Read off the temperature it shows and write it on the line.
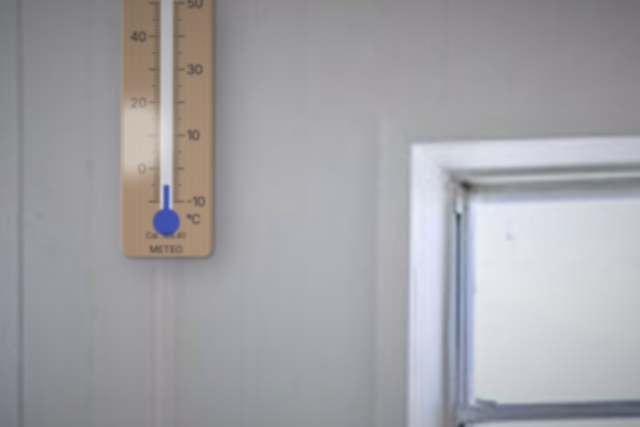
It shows -5 °C
